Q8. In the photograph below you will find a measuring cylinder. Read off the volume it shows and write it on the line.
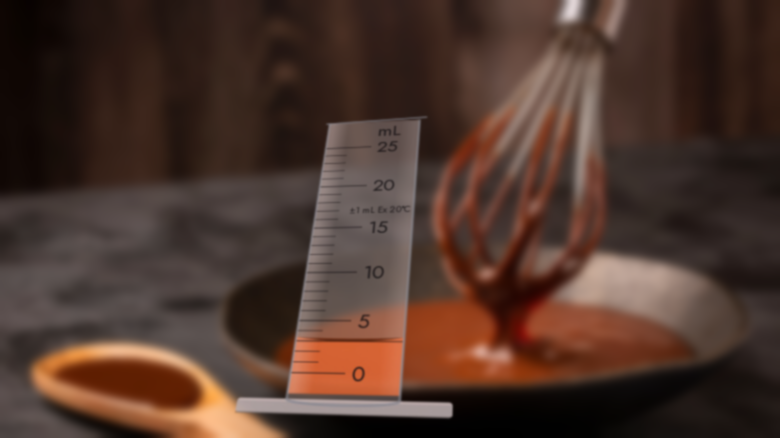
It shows 3 mL
